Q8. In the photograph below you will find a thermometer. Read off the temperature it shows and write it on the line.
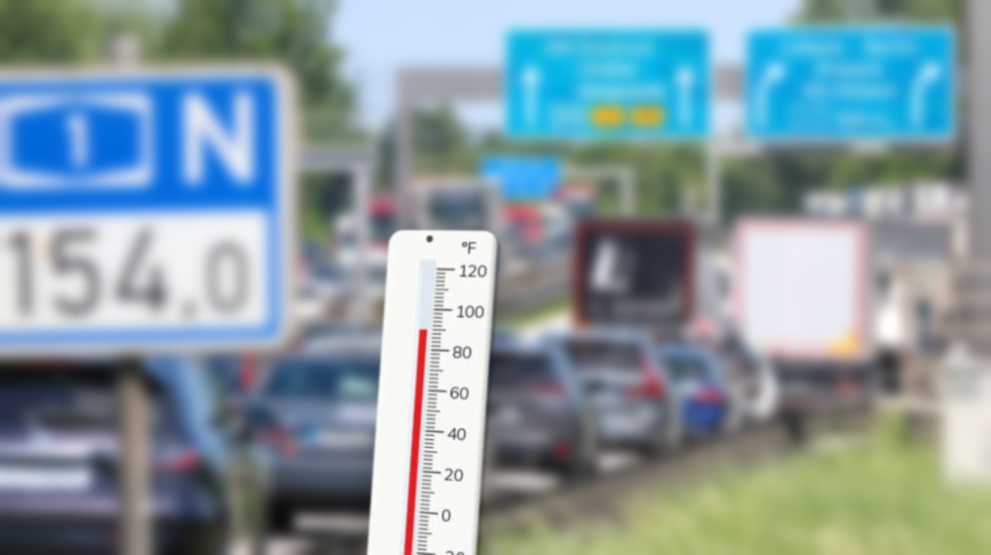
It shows 90 °F
